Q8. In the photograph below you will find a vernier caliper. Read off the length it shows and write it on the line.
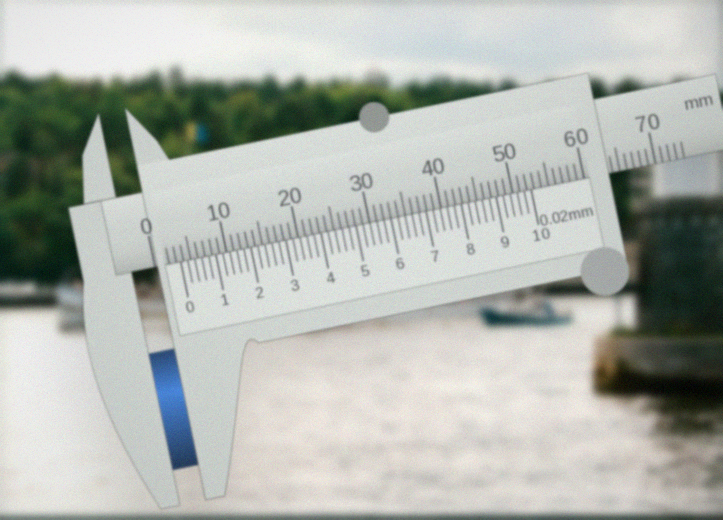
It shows 3.6 mm
